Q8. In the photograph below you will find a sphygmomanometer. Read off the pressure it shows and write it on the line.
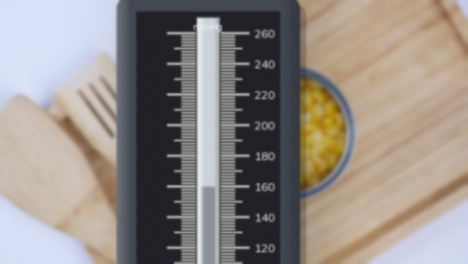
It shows 160 mmHg
